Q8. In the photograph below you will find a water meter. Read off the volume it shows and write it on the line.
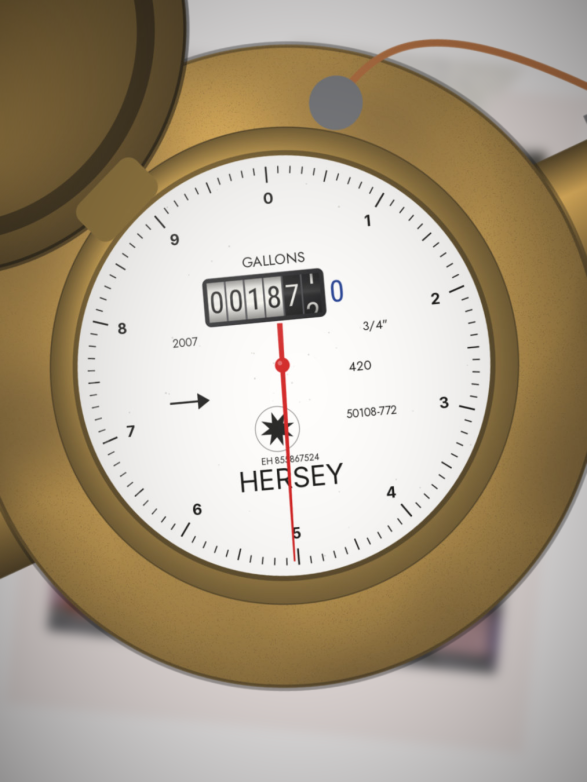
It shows 18715.0 gal
